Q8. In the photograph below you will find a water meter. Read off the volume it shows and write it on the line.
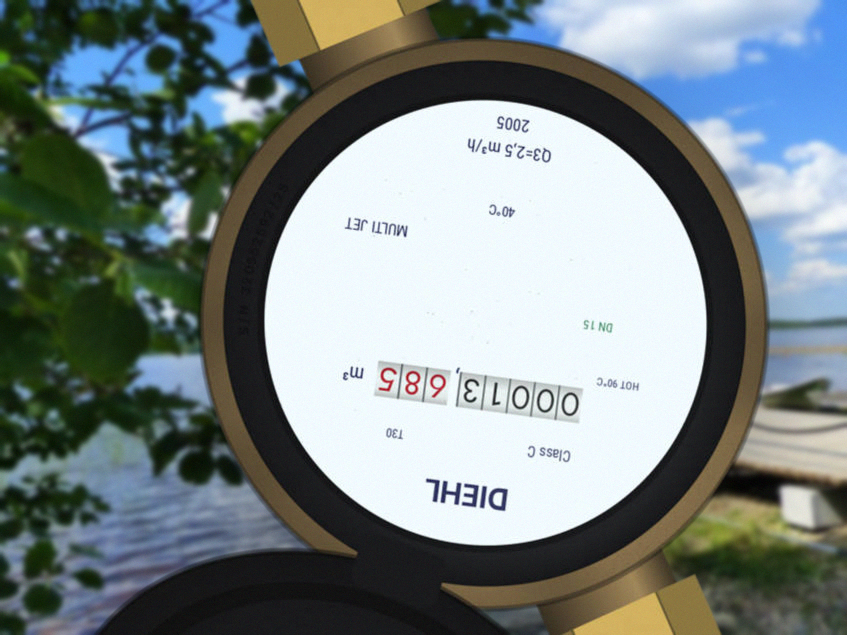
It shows 13.685 m³
